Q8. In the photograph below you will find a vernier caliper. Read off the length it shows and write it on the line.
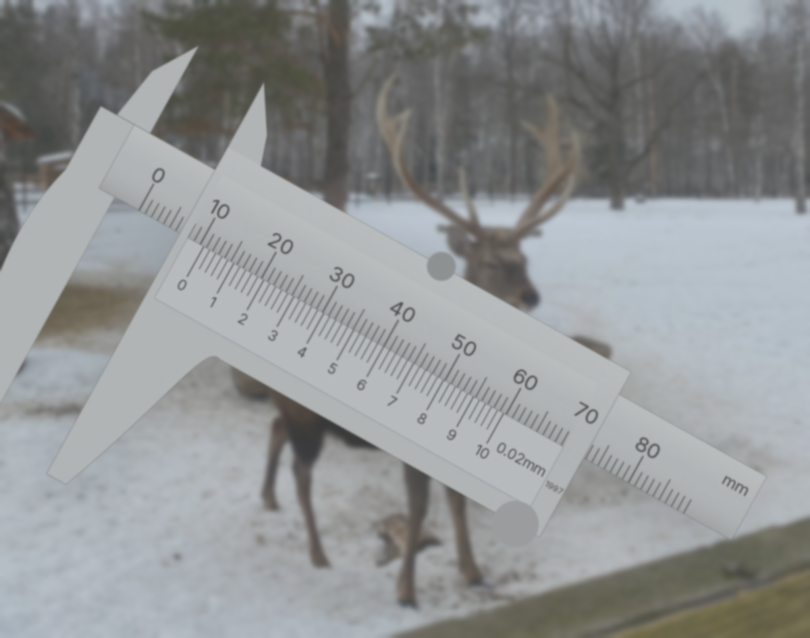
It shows 10.6 mm
